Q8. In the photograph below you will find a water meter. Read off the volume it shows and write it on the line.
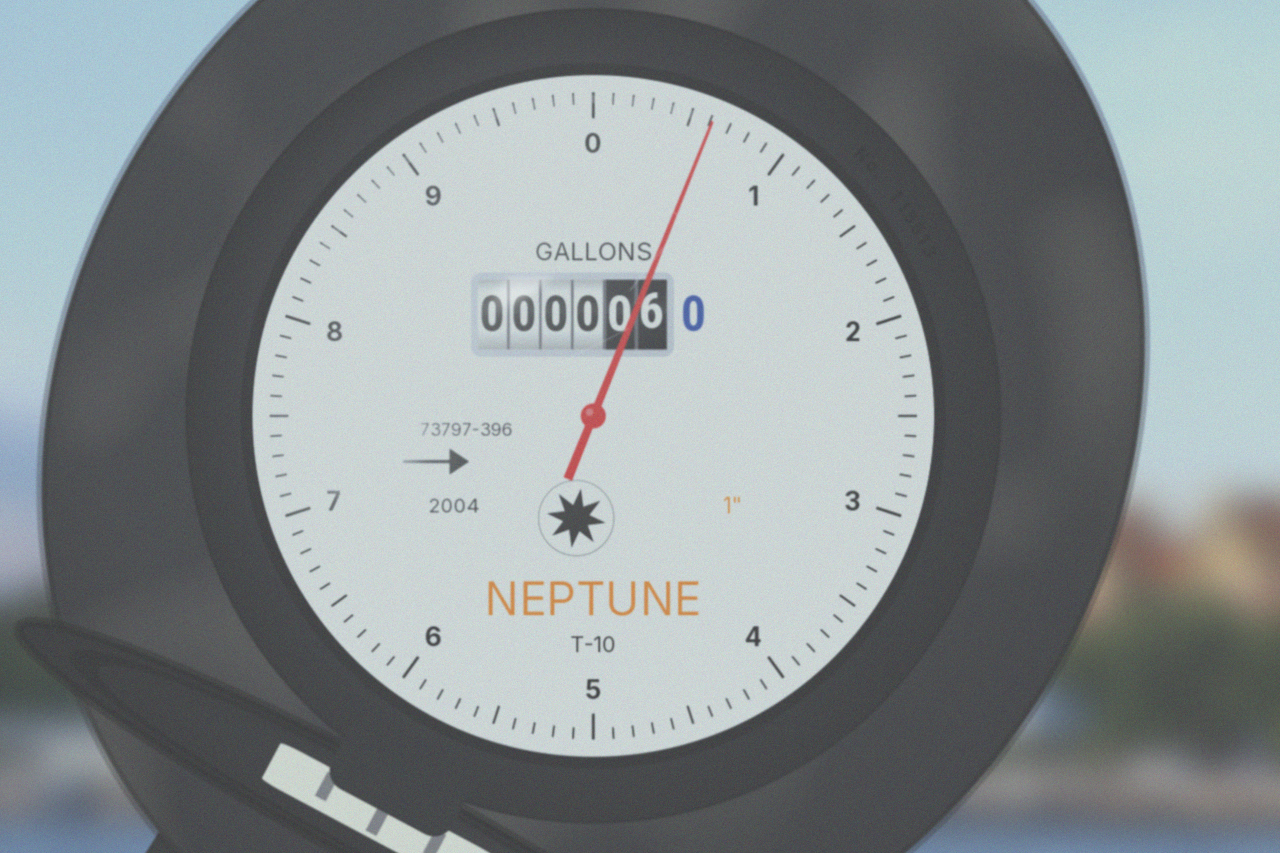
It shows 60.6 gal
